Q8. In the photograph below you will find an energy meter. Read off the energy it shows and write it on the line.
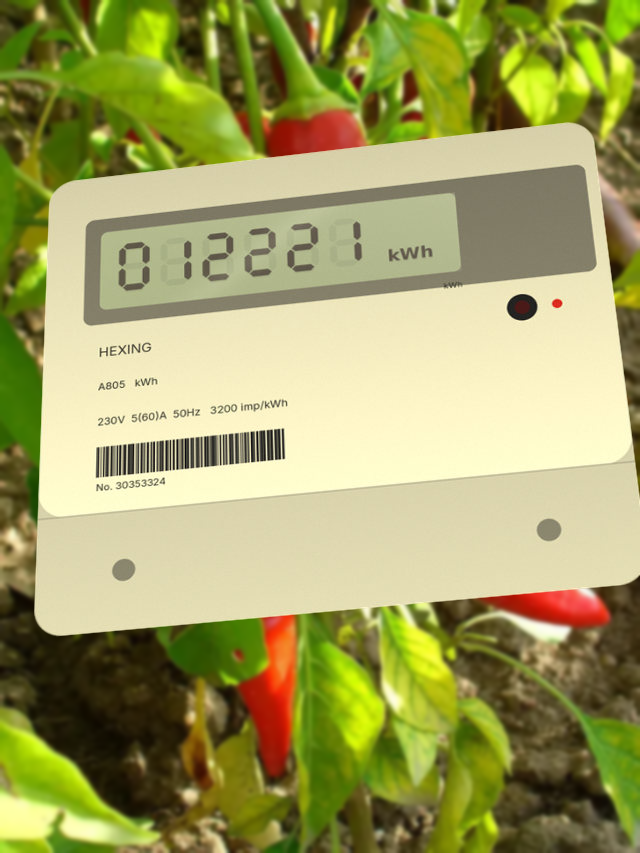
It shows 12221 kWh
